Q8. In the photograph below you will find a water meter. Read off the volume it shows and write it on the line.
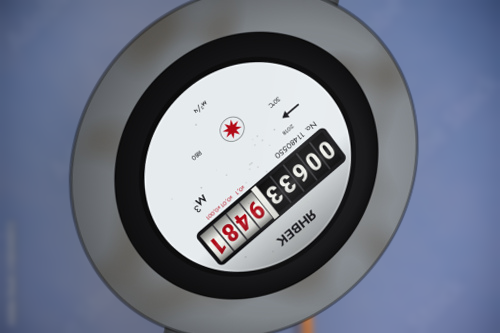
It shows 633.9481 m³
